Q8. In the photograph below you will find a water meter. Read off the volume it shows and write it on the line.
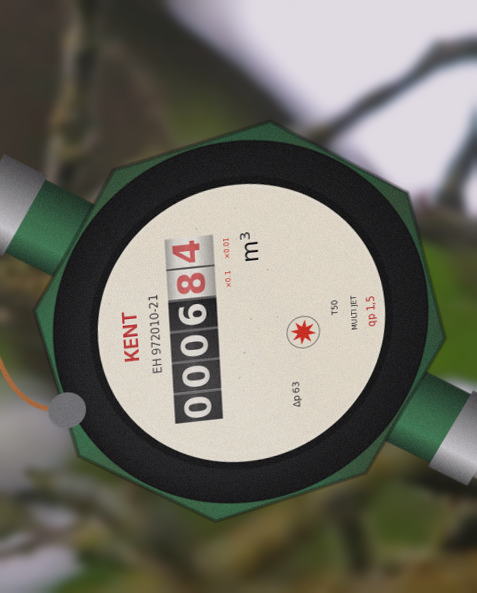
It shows 6.84 m³
